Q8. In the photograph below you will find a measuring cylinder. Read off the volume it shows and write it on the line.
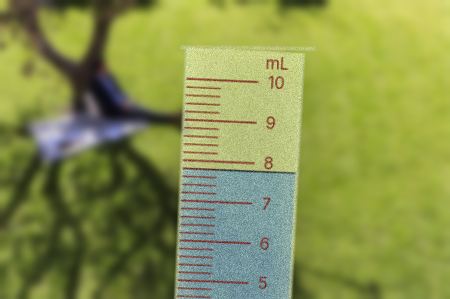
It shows 7.8 mL
